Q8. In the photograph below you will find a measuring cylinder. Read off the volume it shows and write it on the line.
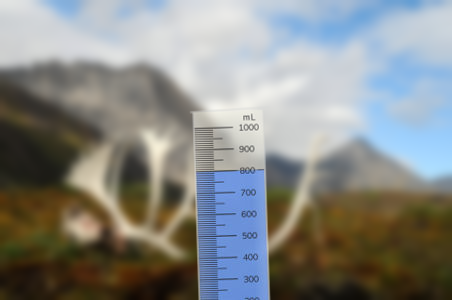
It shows 800 mL
